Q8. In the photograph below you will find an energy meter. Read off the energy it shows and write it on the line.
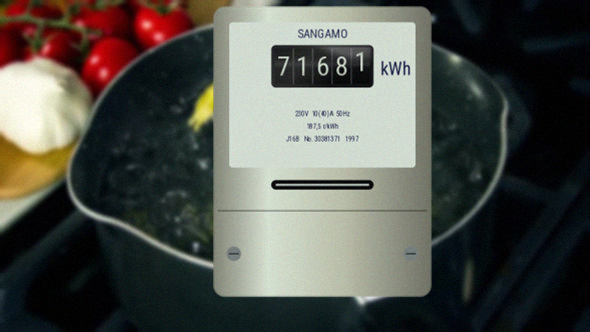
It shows 71681 kWh
